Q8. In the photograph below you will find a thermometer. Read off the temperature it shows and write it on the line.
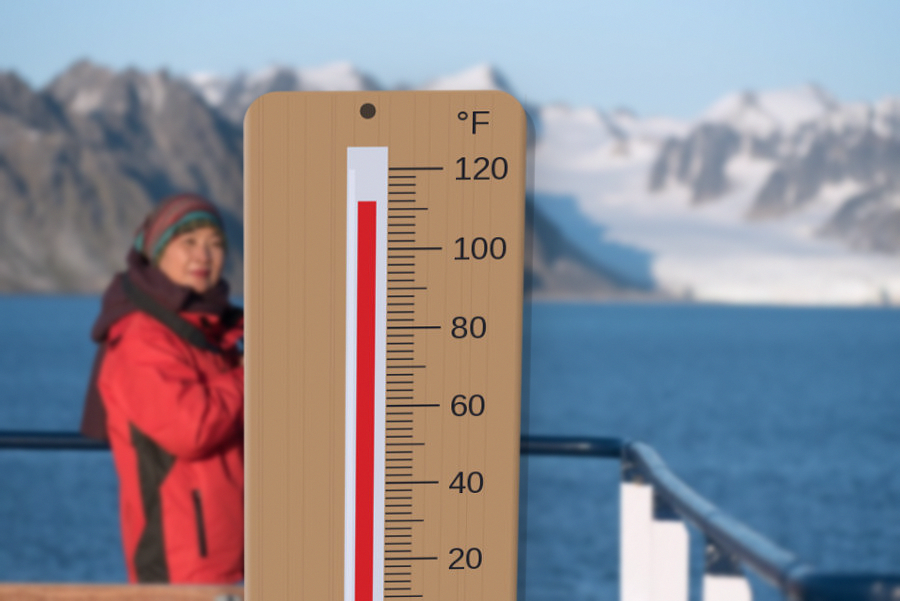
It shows 112 °F
